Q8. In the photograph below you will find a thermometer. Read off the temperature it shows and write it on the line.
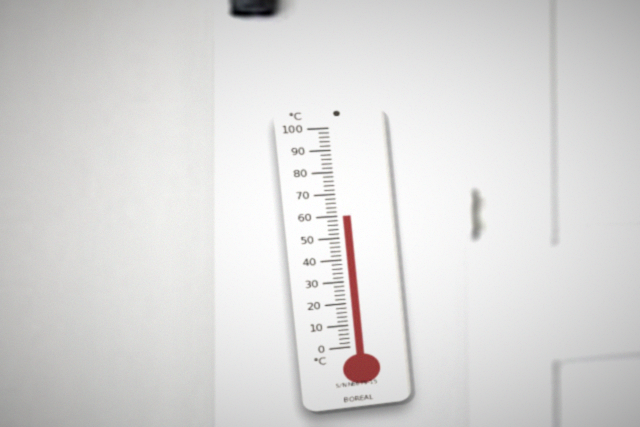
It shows 60 °C
